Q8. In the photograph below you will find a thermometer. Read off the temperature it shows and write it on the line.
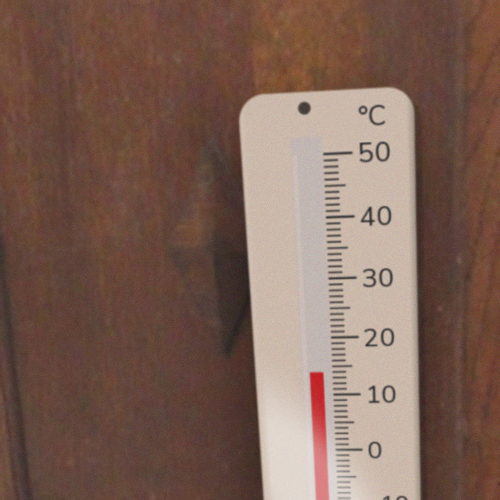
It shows 14 °C
